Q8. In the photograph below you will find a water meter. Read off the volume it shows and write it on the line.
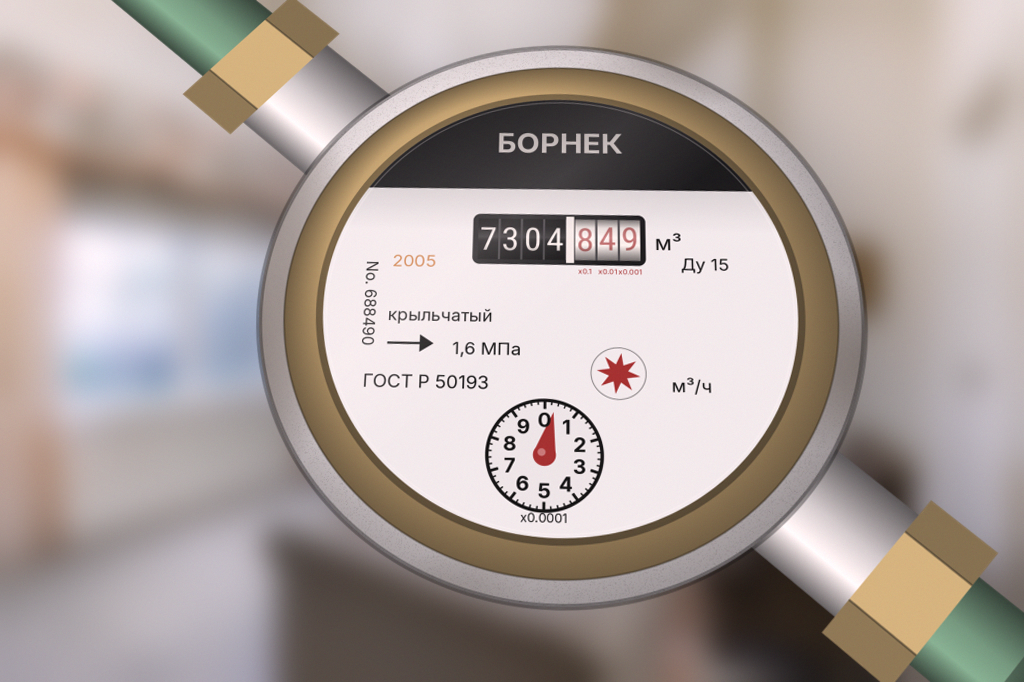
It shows 7304.8490 m³
